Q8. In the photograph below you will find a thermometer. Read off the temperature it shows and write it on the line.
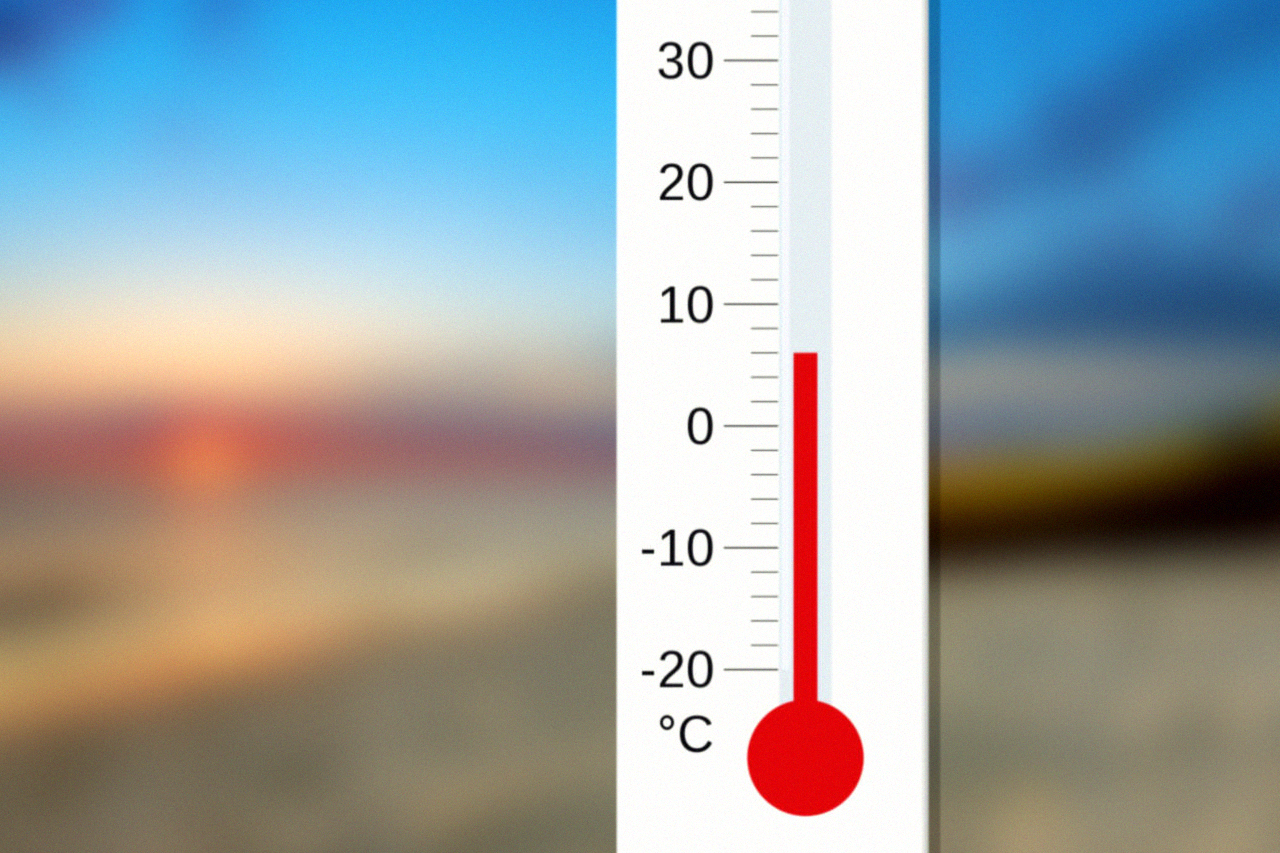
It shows 6 °C
